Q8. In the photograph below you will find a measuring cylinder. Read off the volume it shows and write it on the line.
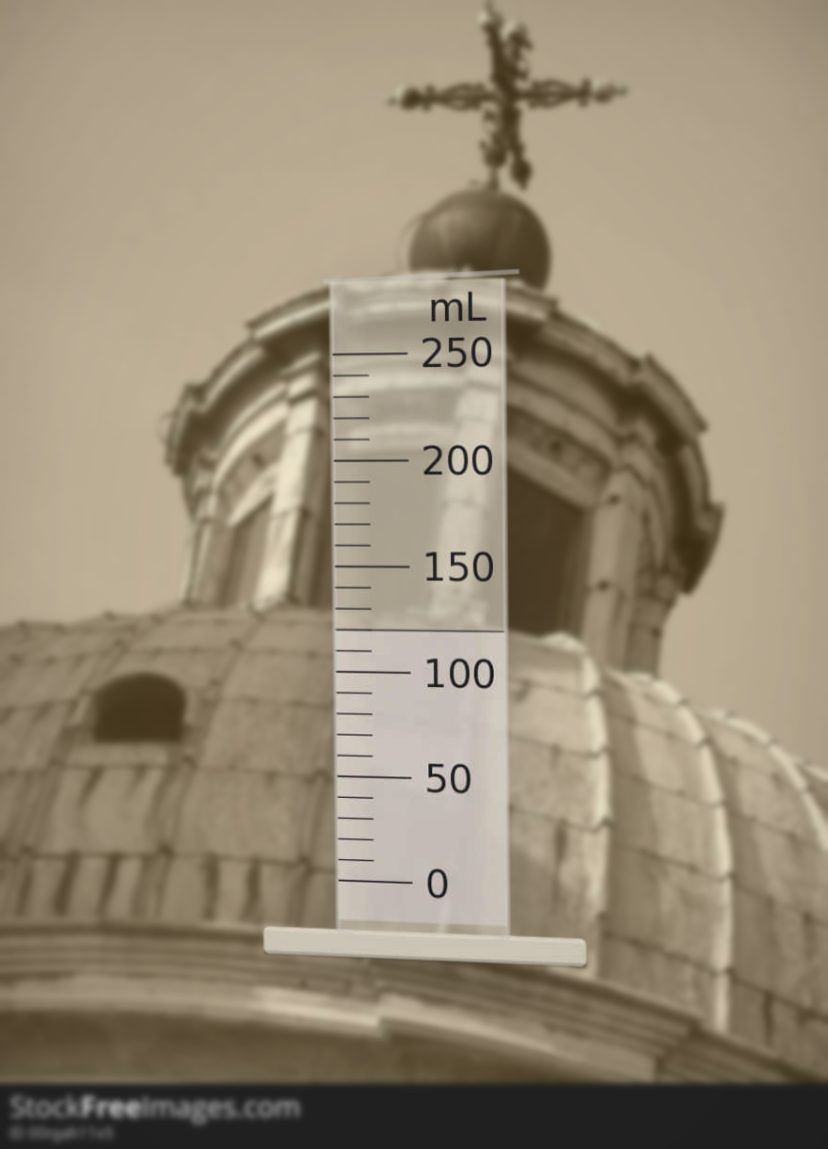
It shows 120 mL
